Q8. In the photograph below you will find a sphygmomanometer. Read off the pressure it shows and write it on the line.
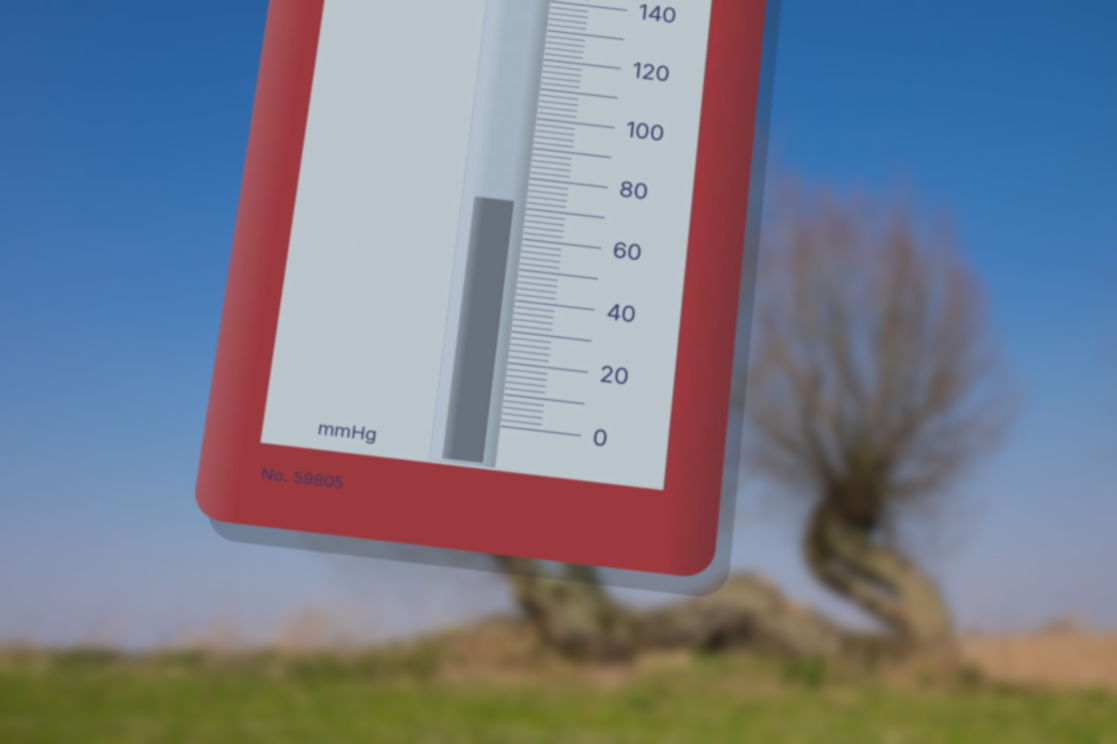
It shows 72 mmHg
